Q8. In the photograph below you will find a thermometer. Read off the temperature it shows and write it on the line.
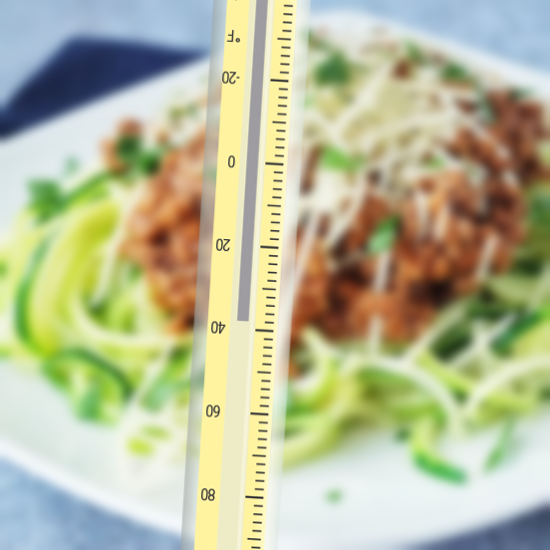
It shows 38 °F
